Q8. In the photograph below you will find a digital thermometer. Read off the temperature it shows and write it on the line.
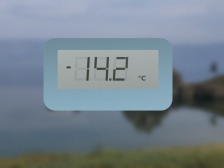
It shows -14.2 °C
